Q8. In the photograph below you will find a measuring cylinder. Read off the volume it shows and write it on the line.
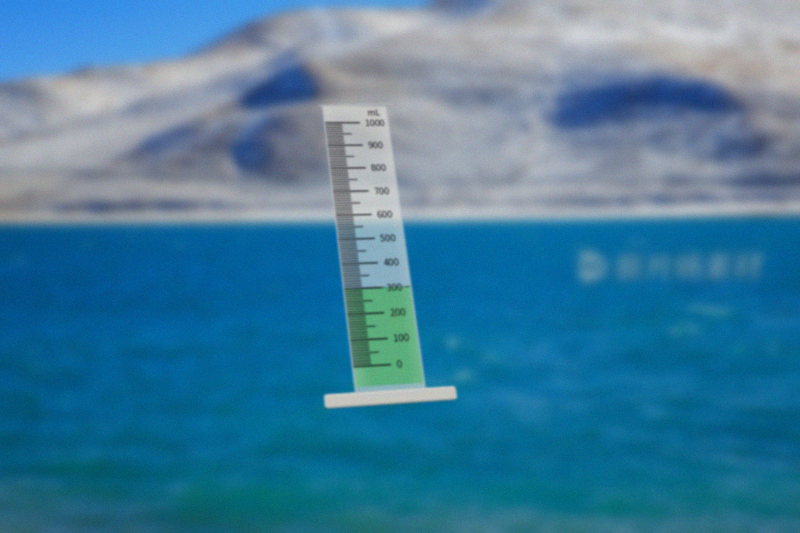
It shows 300 mL
